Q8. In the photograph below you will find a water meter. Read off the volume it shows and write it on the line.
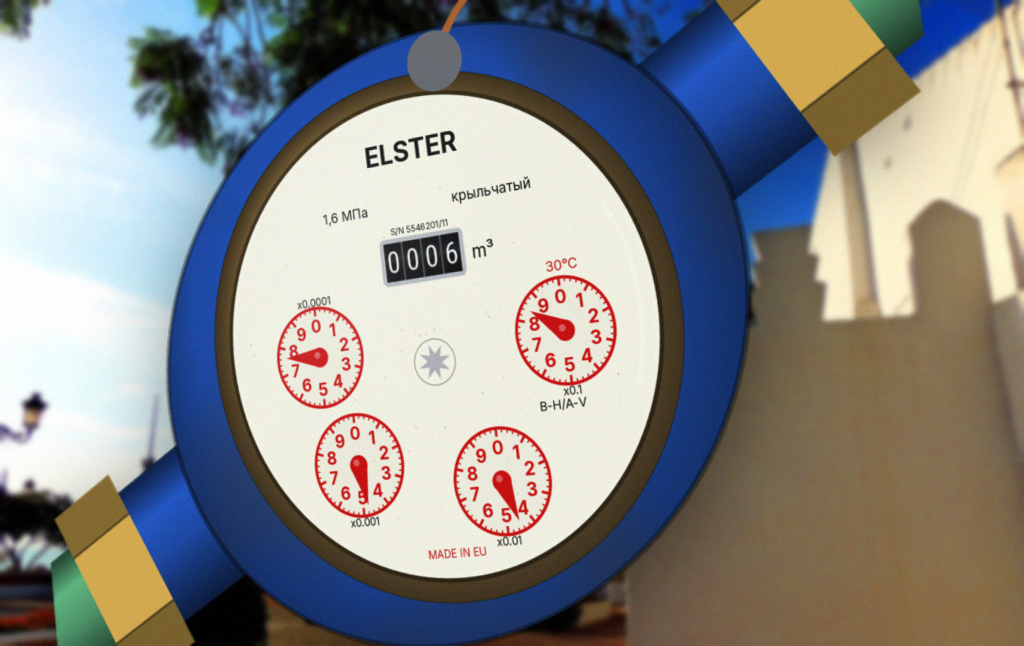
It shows 6.8447 m³
